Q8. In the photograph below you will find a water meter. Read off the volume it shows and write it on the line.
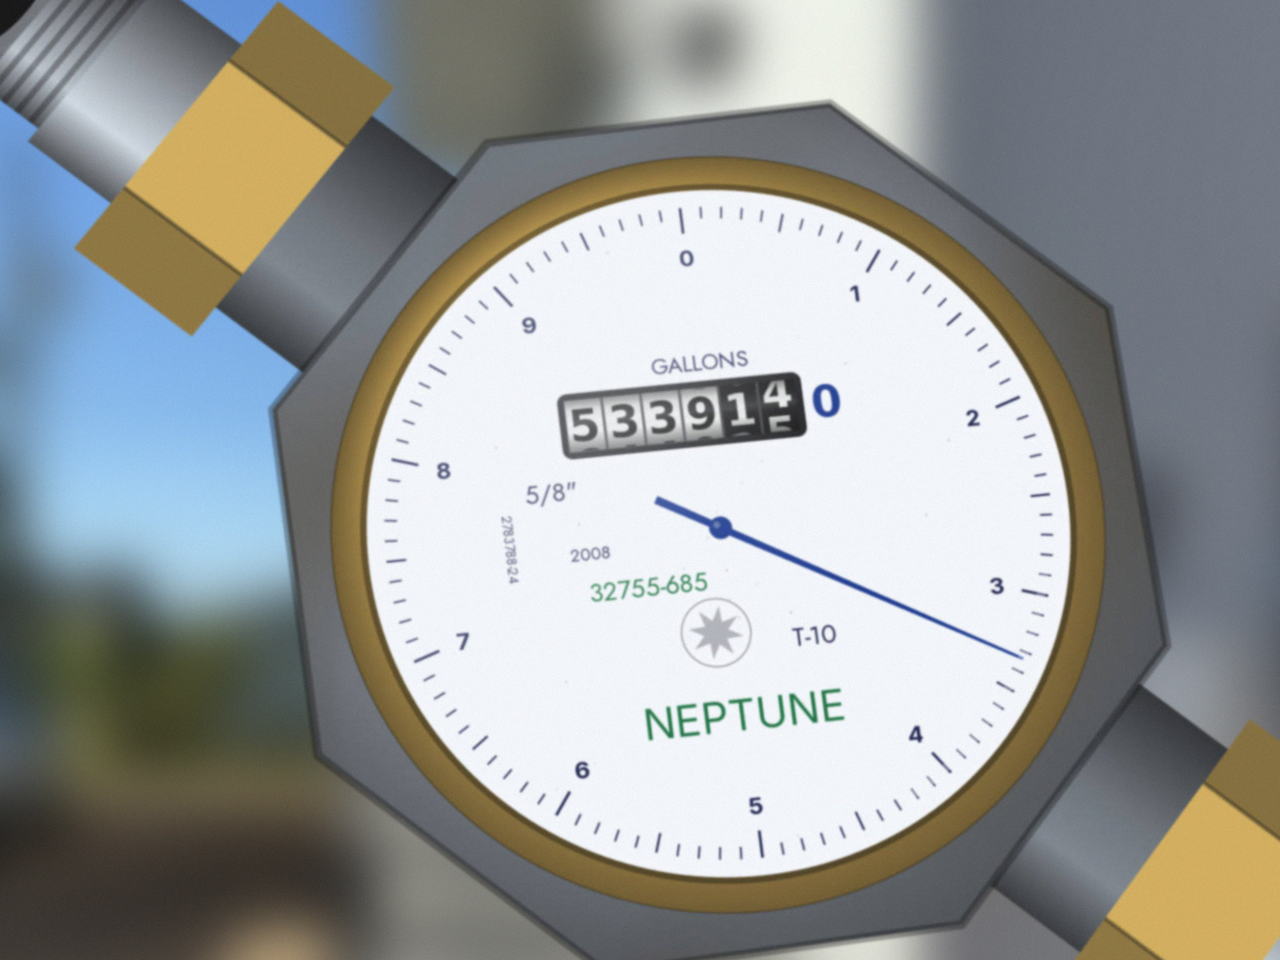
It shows 5339143.3 gal
